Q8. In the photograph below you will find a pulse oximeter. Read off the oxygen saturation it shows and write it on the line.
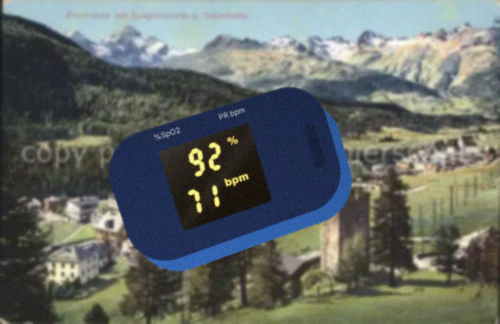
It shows 92 %
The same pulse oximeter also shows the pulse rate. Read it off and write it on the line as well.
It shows 71 bpm
